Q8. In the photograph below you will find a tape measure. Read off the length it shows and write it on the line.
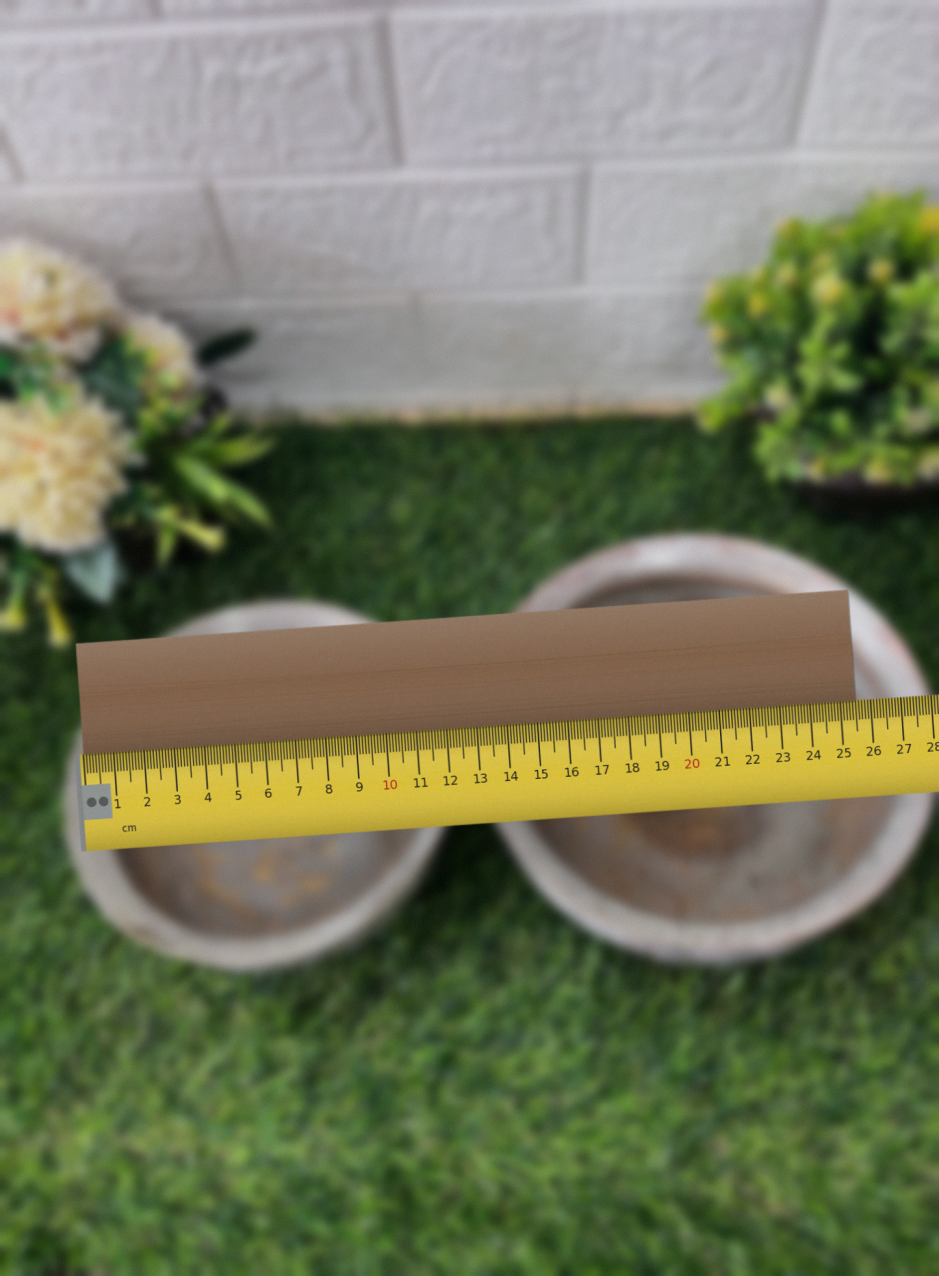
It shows 25.5 cm
